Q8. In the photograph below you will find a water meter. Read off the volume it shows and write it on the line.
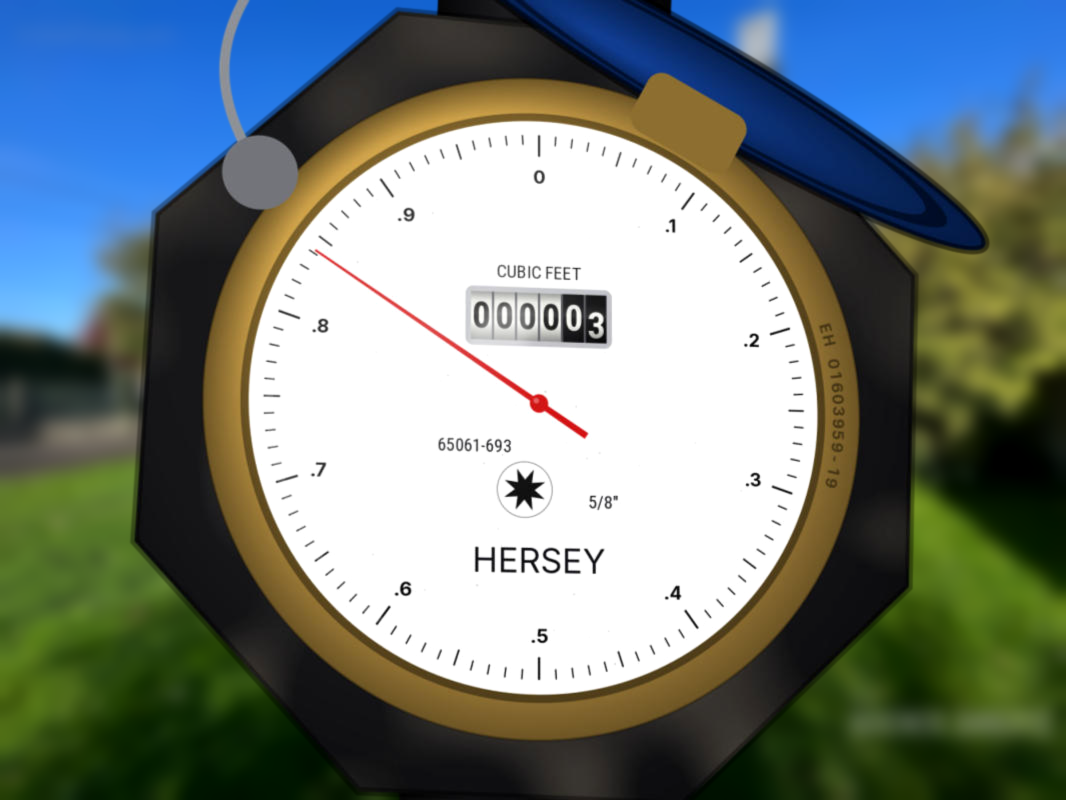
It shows 2.84 ft³
